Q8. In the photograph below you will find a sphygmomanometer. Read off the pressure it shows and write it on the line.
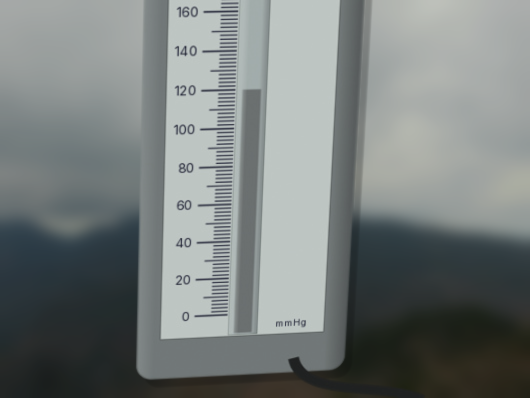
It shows 120 mmHg
